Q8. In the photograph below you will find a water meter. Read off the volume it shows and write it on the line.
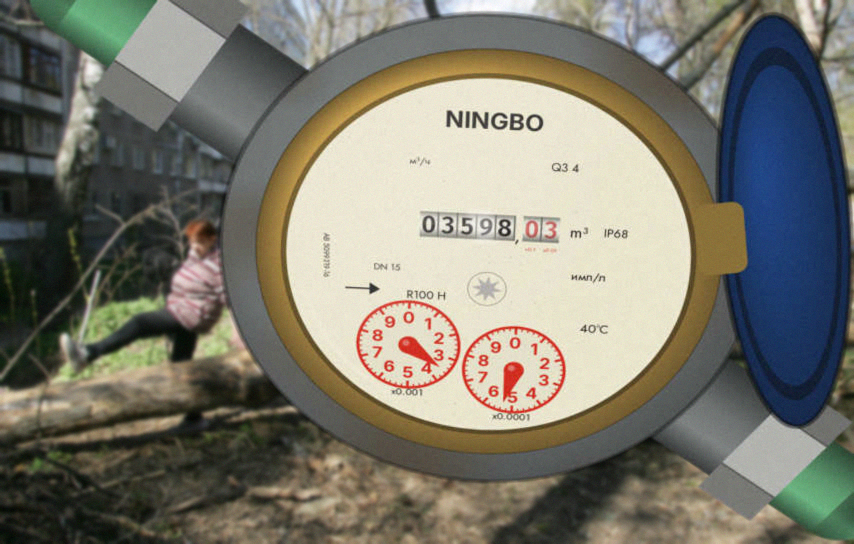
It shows 3598.0335 m³
